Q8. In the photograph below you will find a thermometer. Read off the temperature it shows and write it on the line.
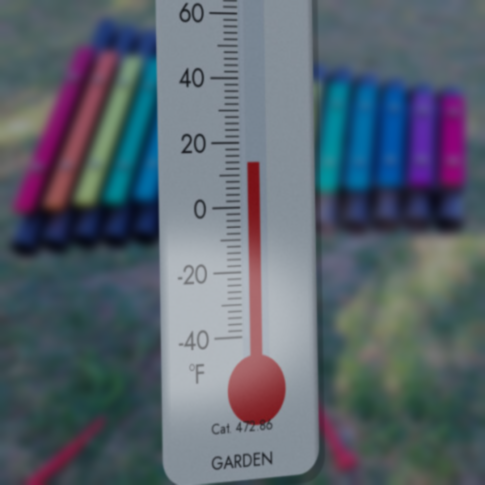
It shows 14 °F
